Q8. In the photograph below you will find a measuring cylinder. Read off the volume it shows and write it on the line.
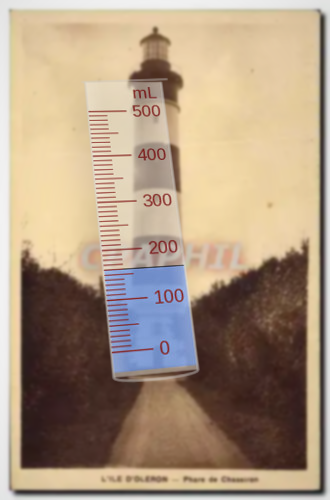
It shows 160 mL
